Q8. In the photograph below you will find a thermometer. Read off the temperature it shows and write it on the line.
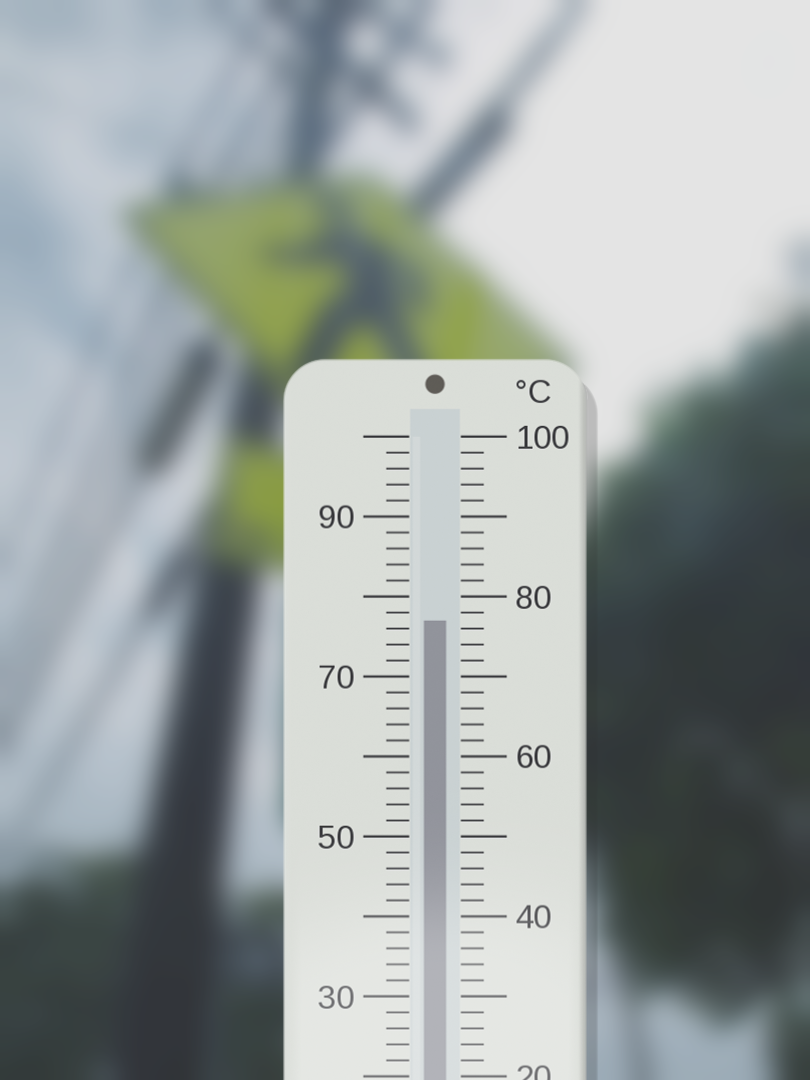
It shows 77 °C
